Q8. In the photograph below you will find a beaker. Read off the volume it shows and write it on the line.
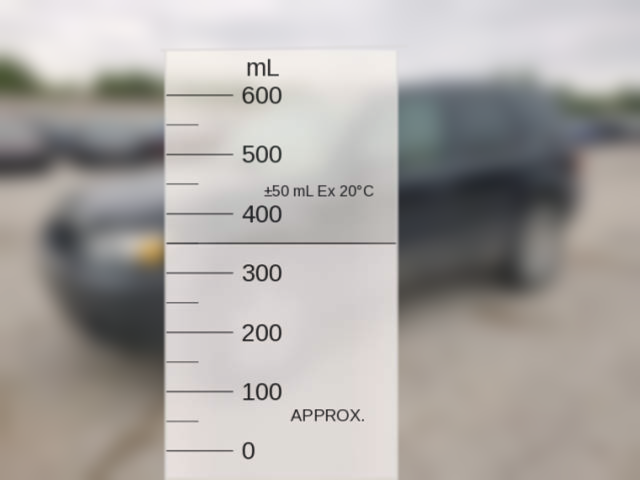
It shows 350 mL
